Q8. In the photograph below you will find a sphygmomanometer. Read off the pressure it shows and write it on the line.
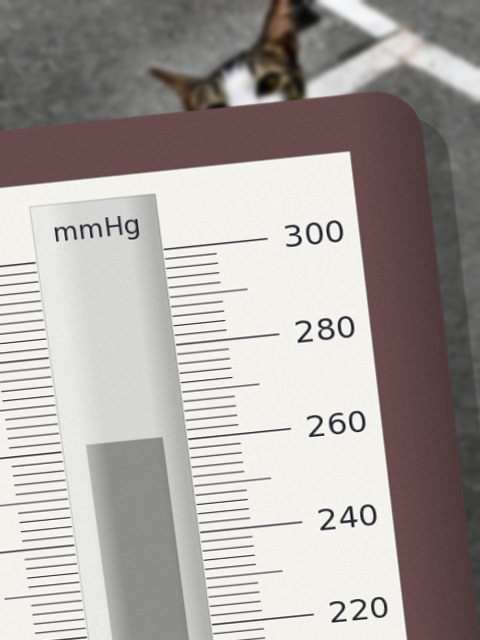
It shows 261 mmHg
